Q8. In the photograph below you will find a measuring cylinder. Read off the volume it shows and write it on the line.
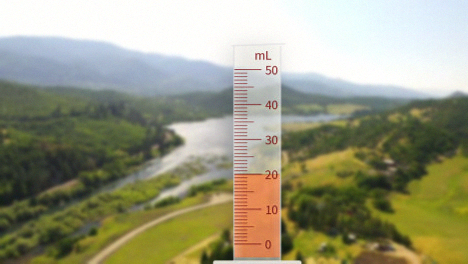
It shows 20 mL
